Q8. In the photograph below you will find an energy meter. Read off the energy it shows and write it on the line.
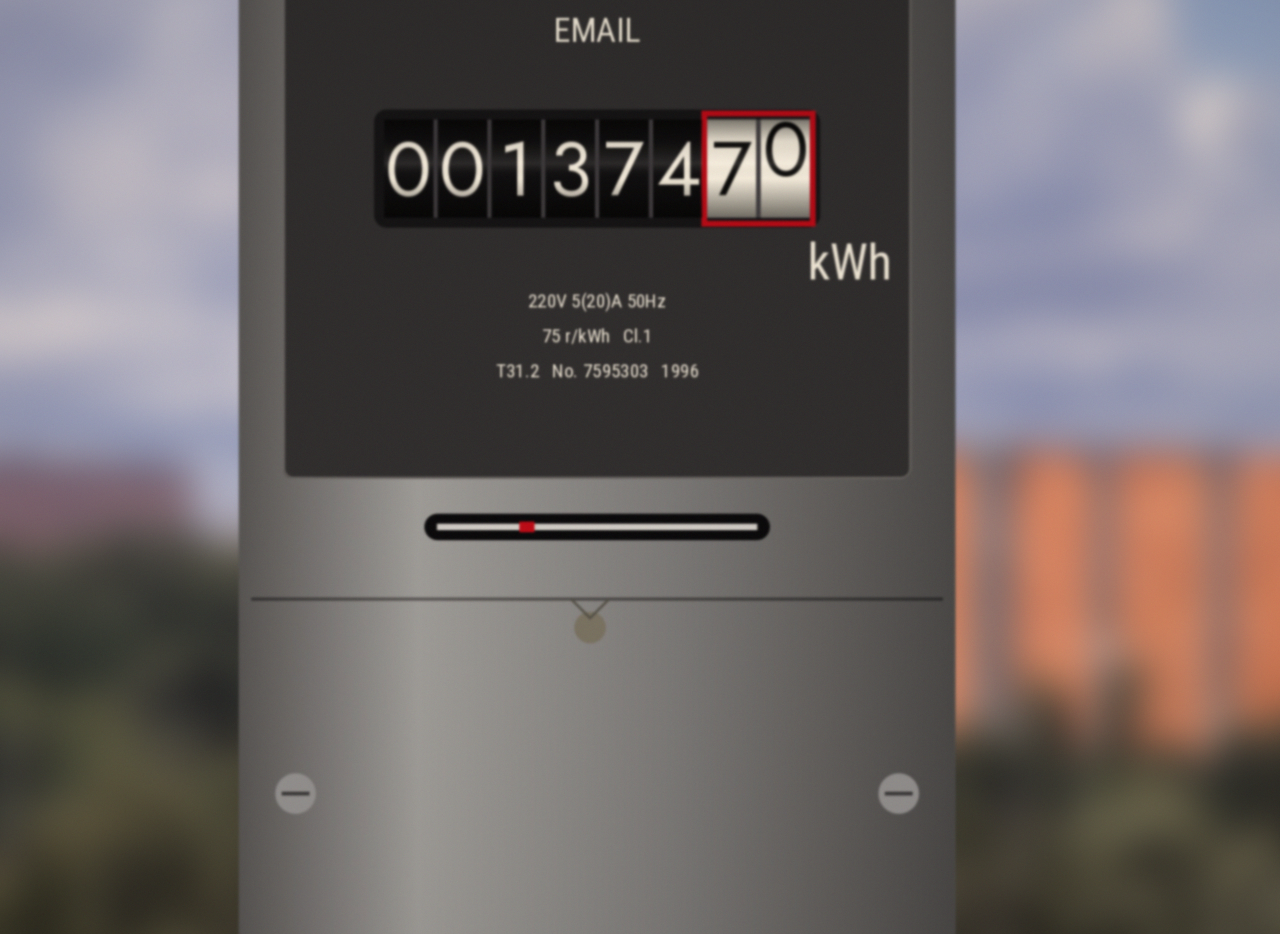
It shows 1374.70 kWh
